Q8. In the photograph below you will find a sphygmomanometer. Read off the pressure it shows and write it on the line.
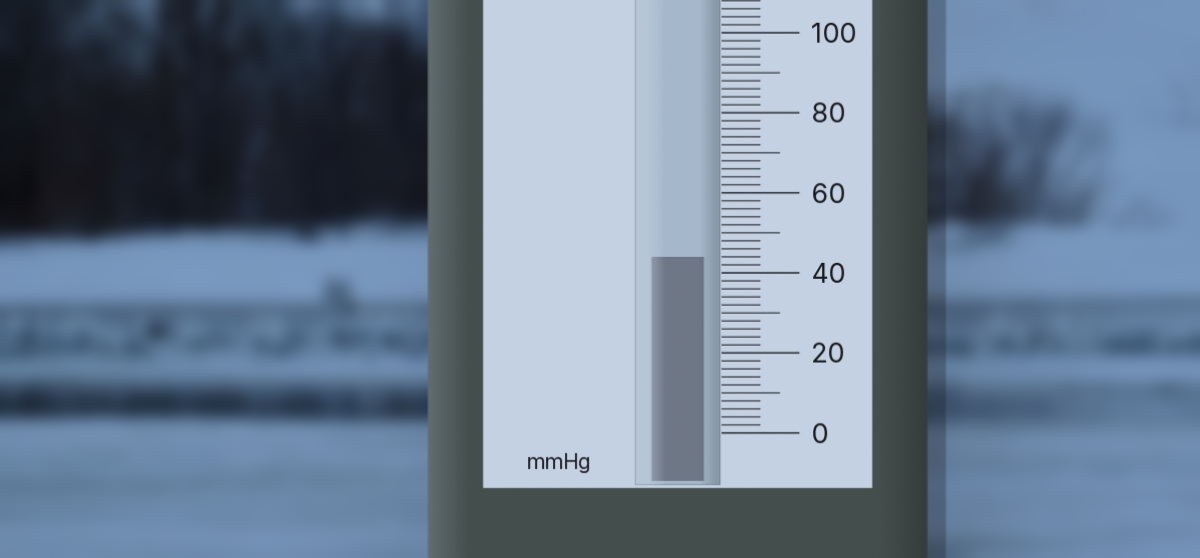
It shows 44 mmHg
